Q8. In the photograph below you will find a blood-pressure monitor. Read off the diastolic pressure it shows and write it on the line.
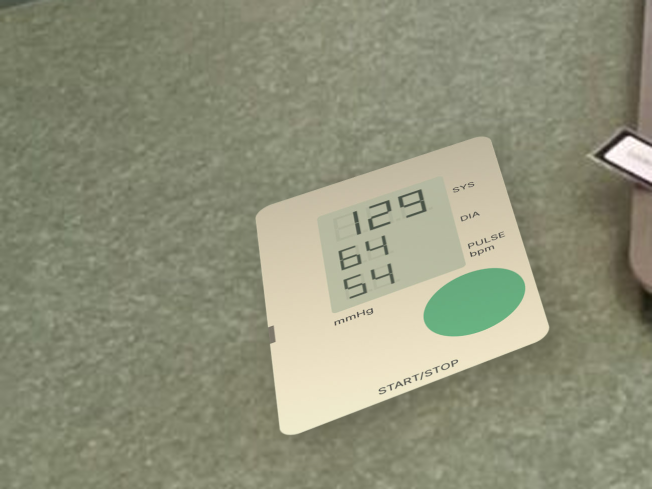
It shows 64 mmHg
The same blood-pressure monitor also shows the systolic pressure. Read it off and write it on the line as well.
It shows 129 mmHg
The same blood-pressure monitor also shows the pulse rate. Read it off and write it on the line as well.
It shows 54 bpm
